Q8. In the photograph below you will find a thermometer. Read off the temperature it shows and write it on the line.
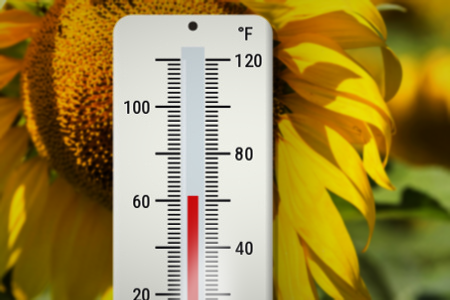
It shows 62 °F
